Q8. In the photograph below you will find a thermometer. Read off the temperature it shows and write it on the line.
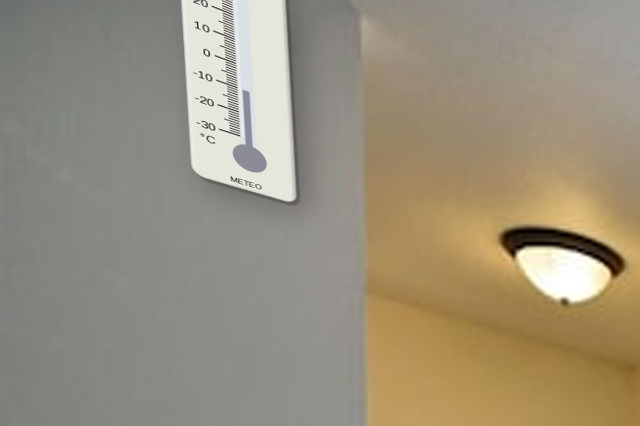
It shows -10 °C
